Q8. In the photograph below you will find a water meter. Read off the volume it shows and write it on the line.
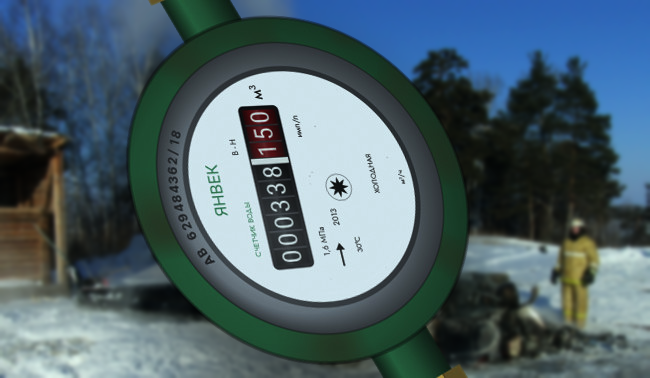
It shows 338.150 m³
